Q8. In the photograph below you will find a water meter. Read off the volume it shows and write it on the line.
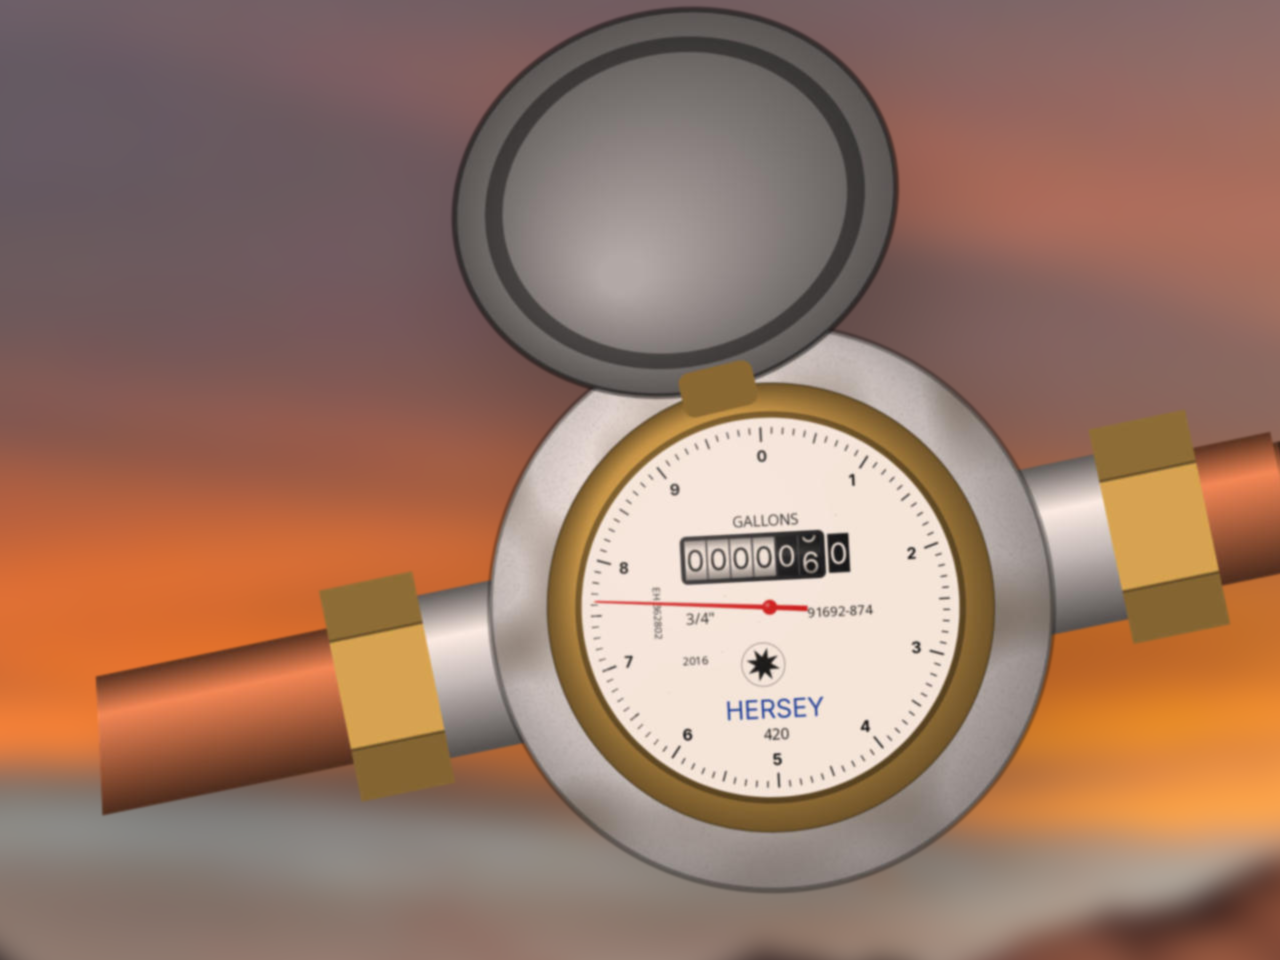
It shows 57.6 gal
